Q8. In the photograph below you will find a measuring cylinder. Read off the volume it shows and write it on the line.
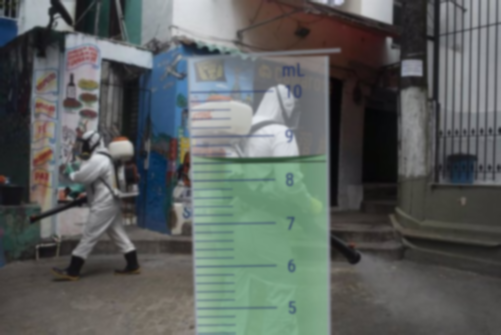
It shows 8.4 mL
